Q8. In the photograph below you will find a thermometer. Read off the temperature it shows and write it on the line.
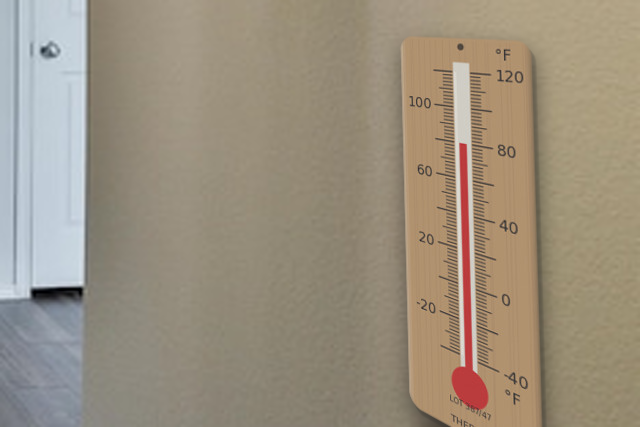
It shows 80 °F
